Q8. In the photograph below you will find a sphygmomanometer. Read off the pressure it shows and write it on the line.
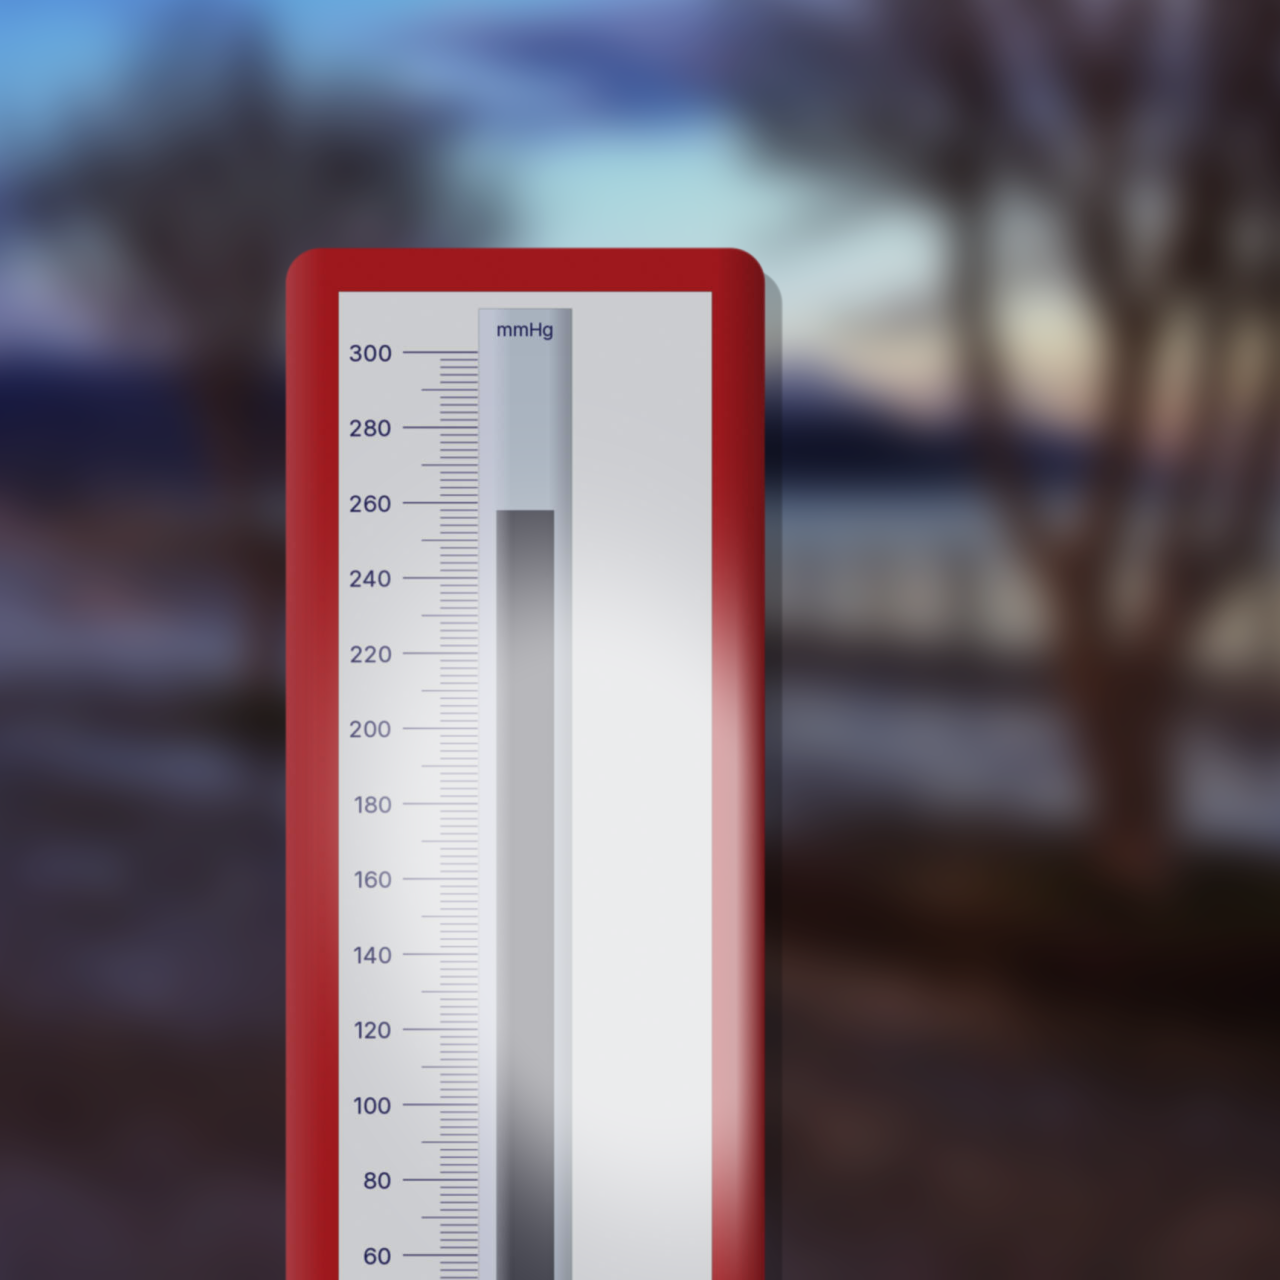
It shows 258 mmHg
